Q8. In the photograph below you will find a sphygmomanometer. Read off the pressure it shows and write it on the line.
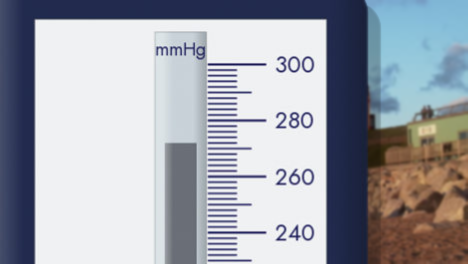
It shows 272 mmHg
